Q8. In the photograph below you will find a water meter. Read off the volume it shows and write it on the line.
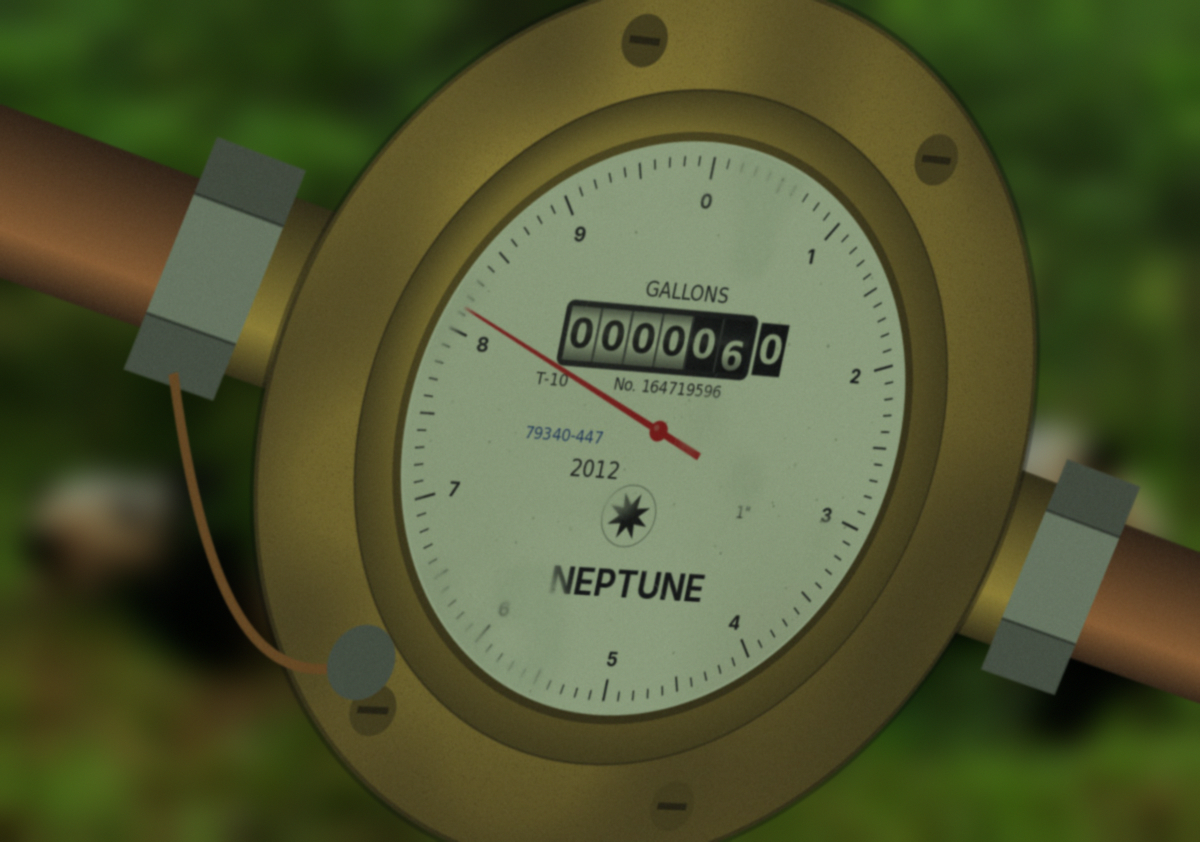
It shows 58.1 gal
